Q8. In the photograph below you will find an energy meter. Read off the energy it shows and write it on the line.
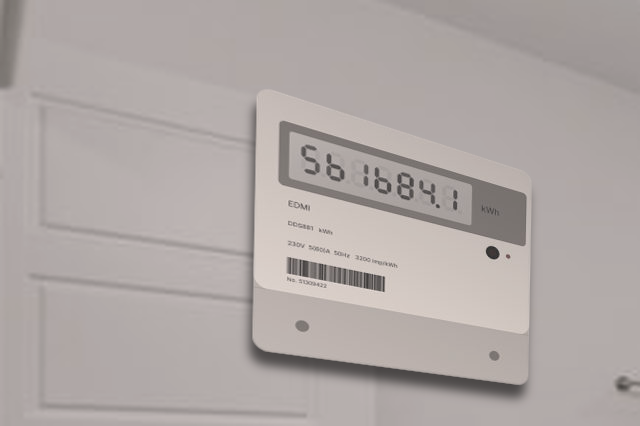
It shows 561684.1 kWh
